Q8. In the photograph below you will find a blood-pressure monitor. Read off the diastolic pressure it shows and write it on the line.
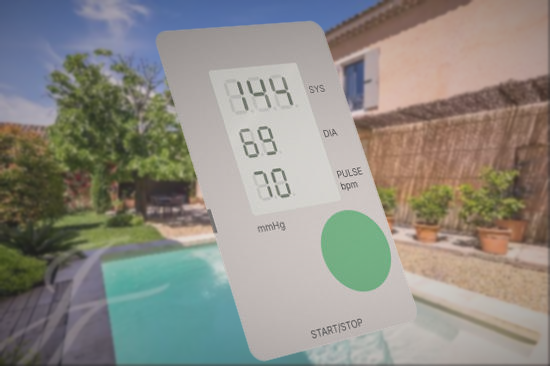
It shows 69 mmHg
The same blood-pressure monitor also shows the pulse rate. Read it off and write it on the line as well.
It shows 70 bpm
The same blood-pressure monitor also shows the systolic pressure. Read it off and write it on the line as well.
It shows 144 mmHg
